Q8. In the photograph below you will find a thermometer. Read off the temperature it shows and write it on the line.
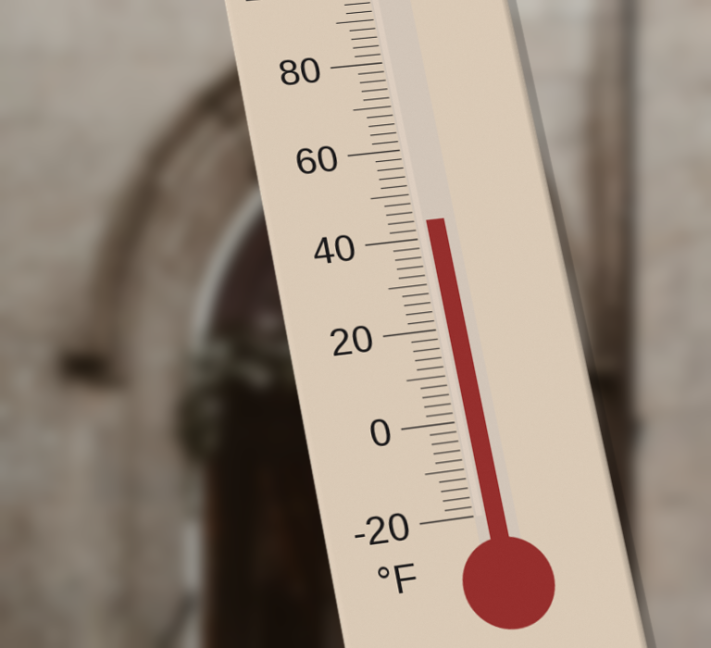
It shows 44 °F
